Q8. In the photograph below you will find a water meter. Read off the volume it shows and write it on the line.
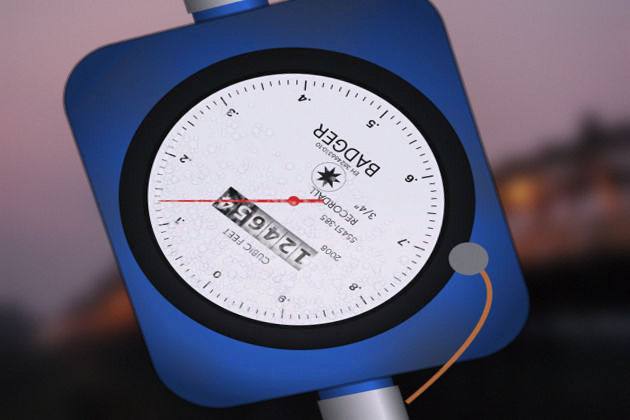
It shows 124654.13 ft³
